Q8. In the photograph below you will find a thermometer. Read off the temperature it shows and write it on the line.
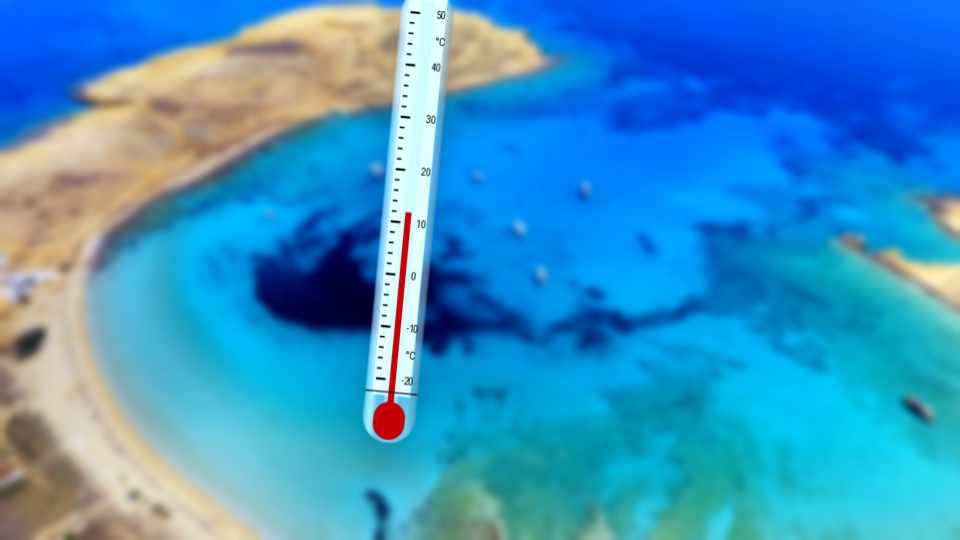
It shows 12 °C
